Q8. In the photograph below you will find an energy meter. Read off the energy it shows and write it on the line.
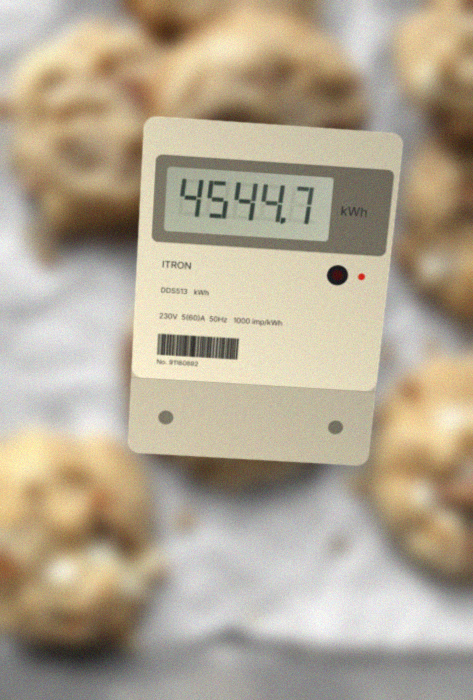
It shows 4544.7 kWh
